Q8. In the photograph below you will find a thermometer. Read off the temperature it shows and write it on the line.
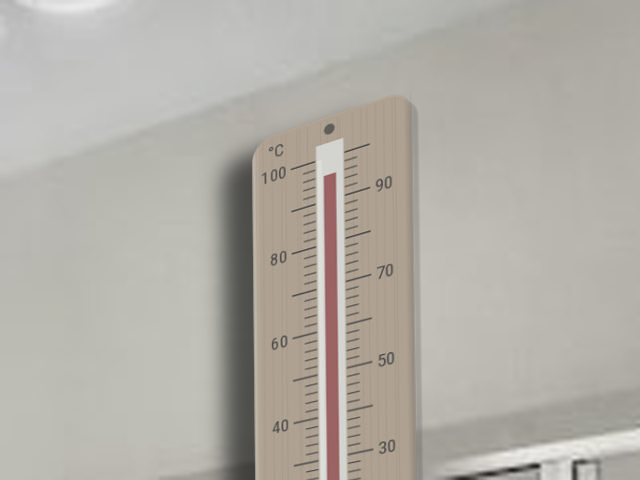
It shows 96 °C
